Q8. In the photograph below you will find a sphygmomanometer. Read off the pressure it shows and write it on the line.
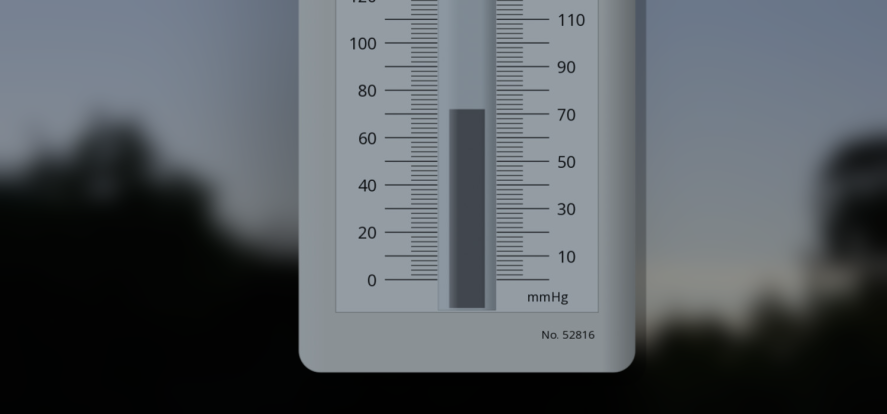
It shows 72 mmHg
